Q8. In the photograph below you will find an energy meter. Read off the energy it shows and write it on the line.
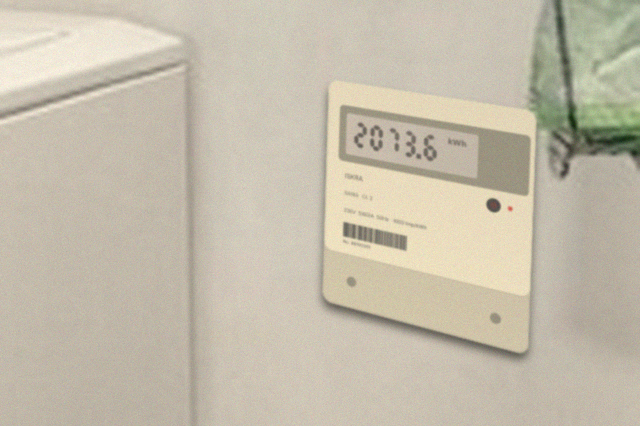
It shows 2073.6 kWh
